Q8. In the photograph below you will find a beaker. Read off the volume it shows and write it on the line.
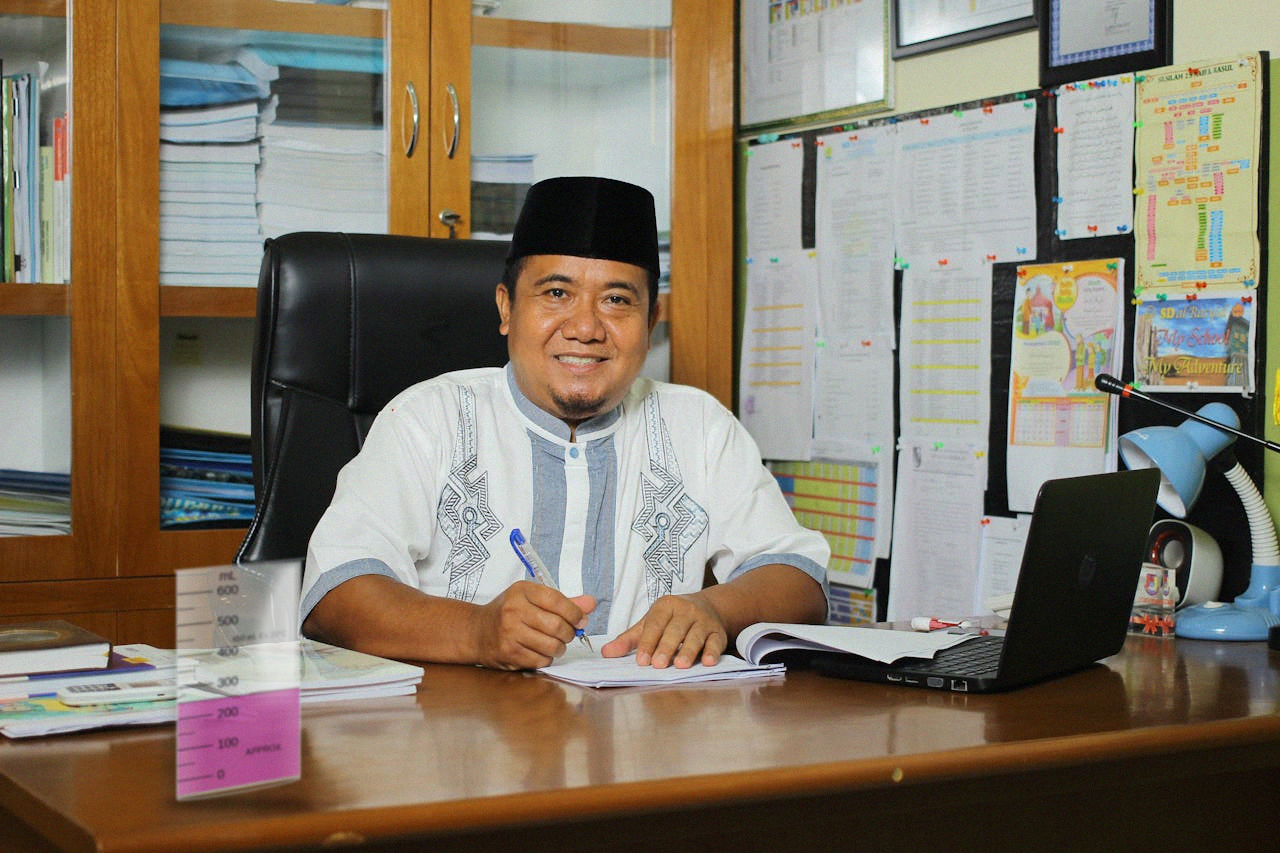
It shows 250 mL
